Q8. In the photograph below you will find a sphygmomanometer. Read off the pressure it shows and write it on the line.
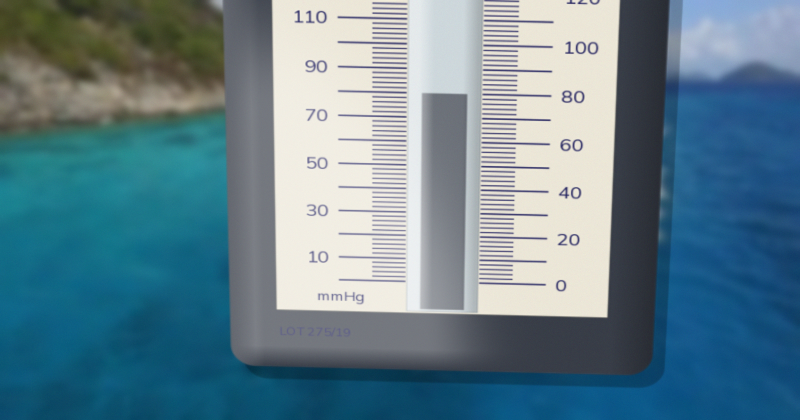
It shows 80 mmHg
